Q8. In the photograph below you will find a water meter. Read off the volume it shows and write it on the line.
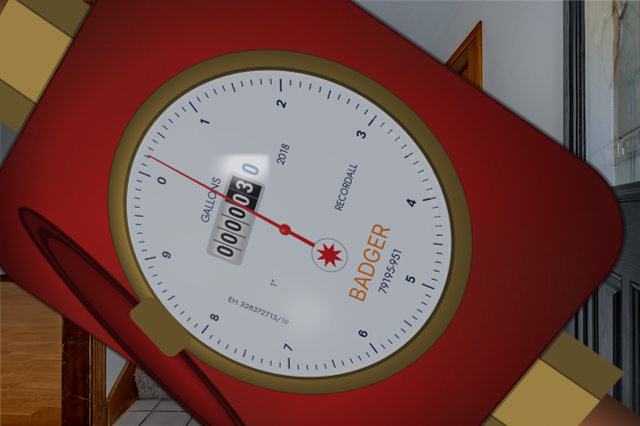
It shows 30.2 gal
